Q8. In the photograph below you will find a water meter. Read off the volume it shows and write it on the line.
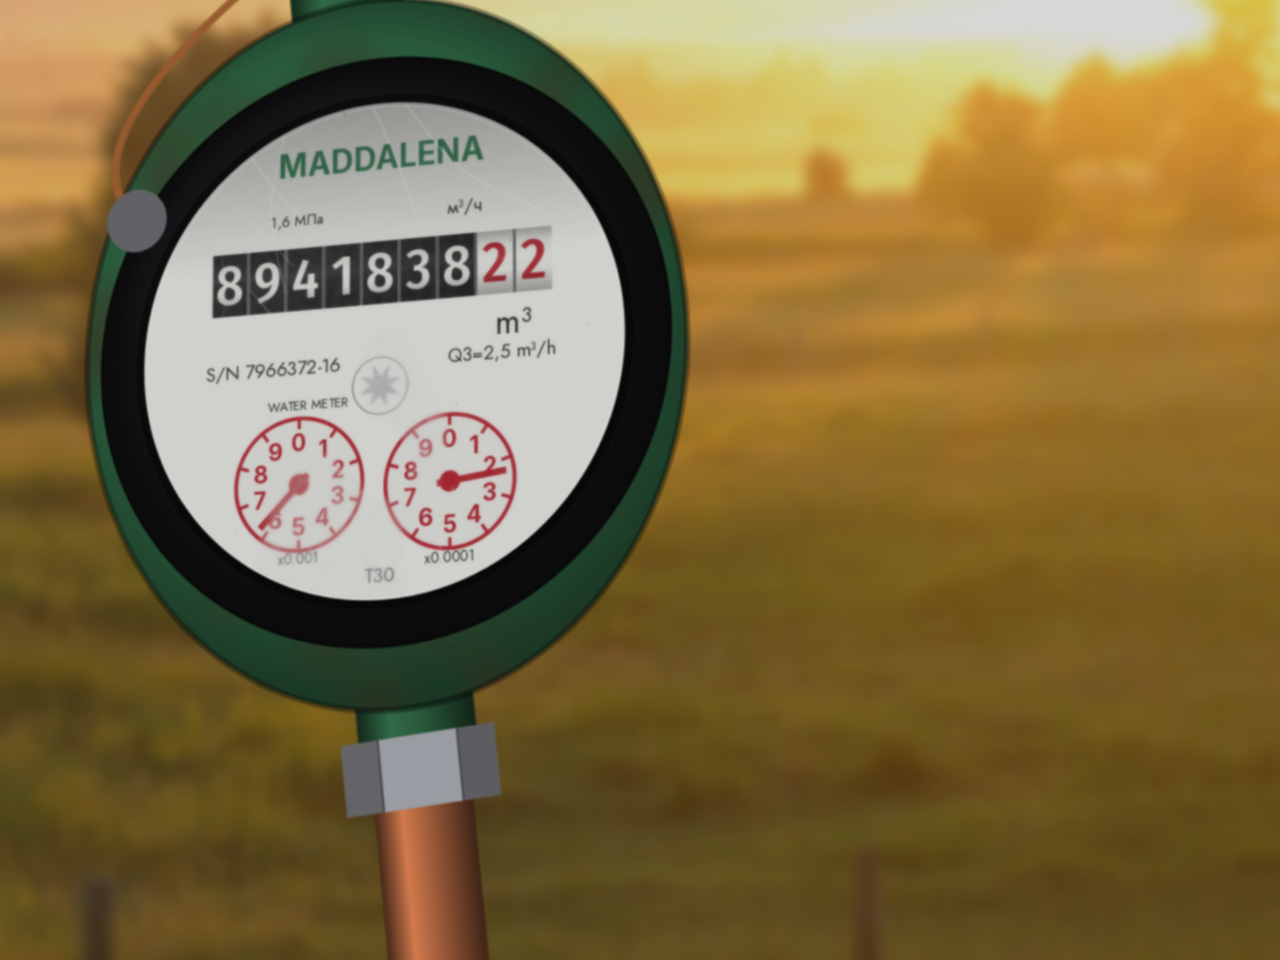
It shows 8941838.2262 m³
